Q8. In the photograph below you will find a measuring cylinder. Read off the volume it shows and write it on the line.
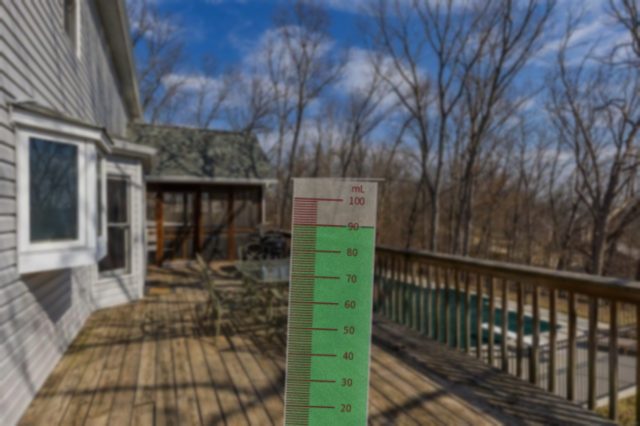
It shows 90 mL
